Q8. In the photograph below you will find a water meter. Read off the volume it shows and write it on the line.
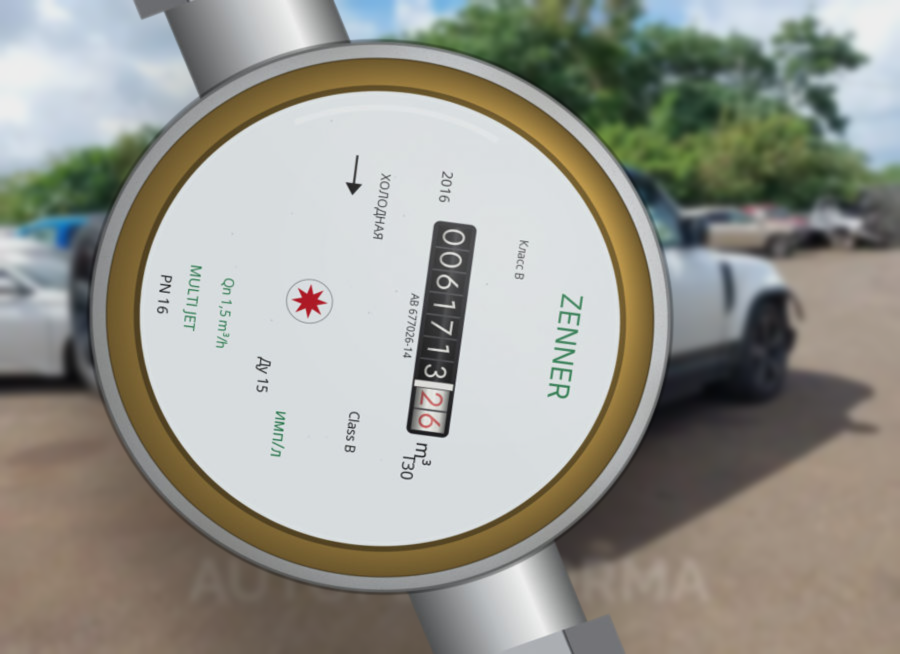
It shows 61713.26 m³
